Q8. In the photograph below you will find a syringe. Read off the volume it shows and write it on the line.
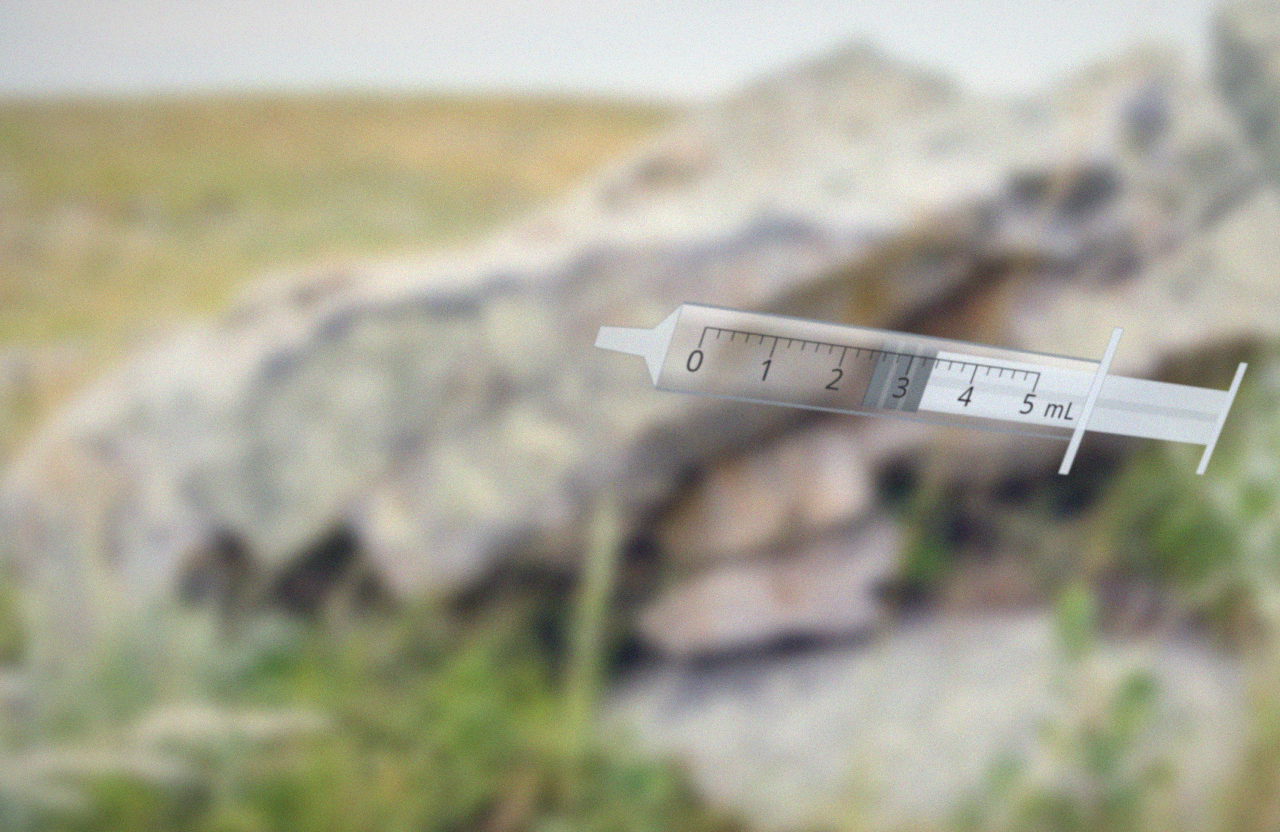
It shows 2.5 mL
